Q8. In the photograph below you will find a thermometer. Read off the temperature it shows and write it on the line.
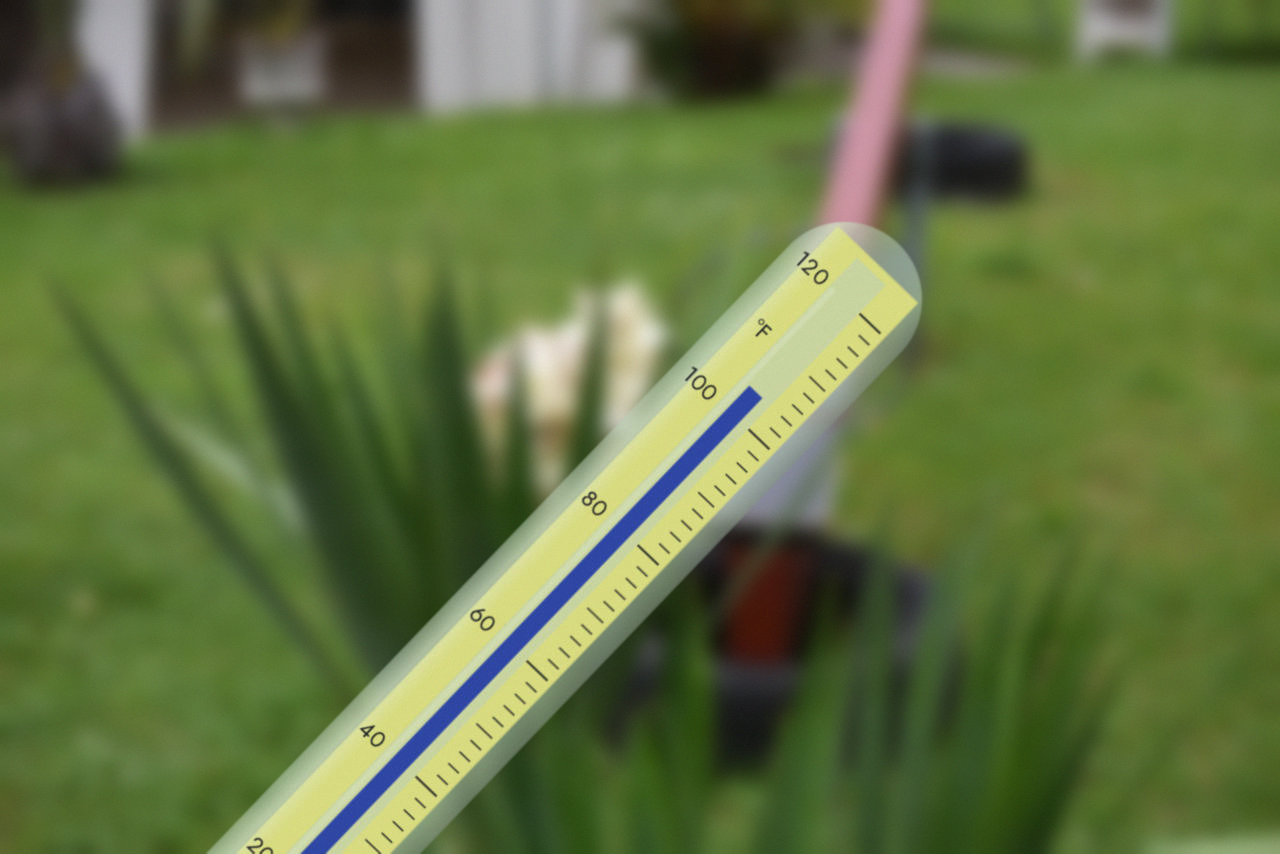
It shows 104 °F
